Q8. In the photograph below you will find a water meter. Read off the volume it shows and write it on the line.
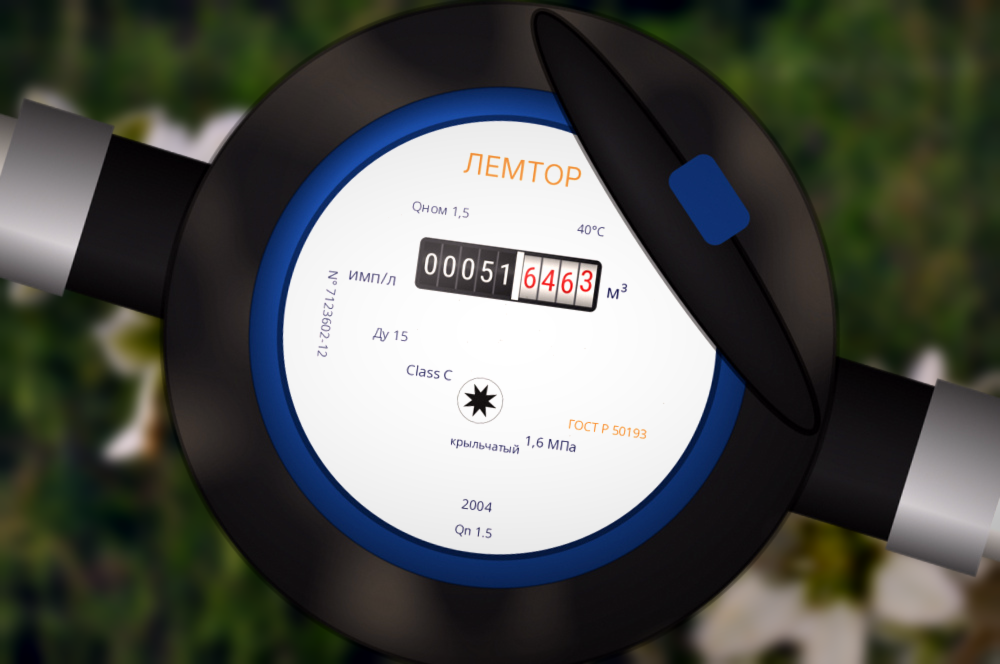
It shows 51.6463 m³
